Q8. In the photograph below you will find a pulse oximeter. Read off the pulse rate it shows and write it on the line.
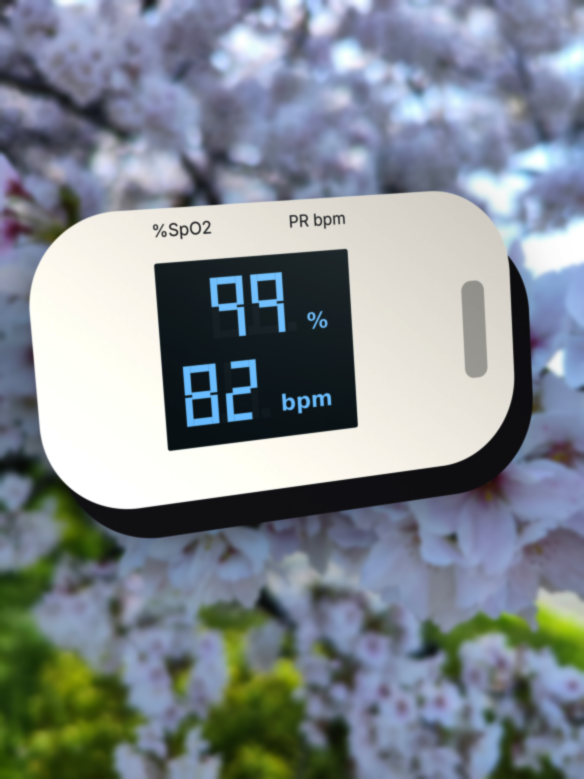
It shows 82 bpm
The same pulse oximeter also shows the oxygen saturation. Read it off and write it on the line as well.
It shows 99 %
